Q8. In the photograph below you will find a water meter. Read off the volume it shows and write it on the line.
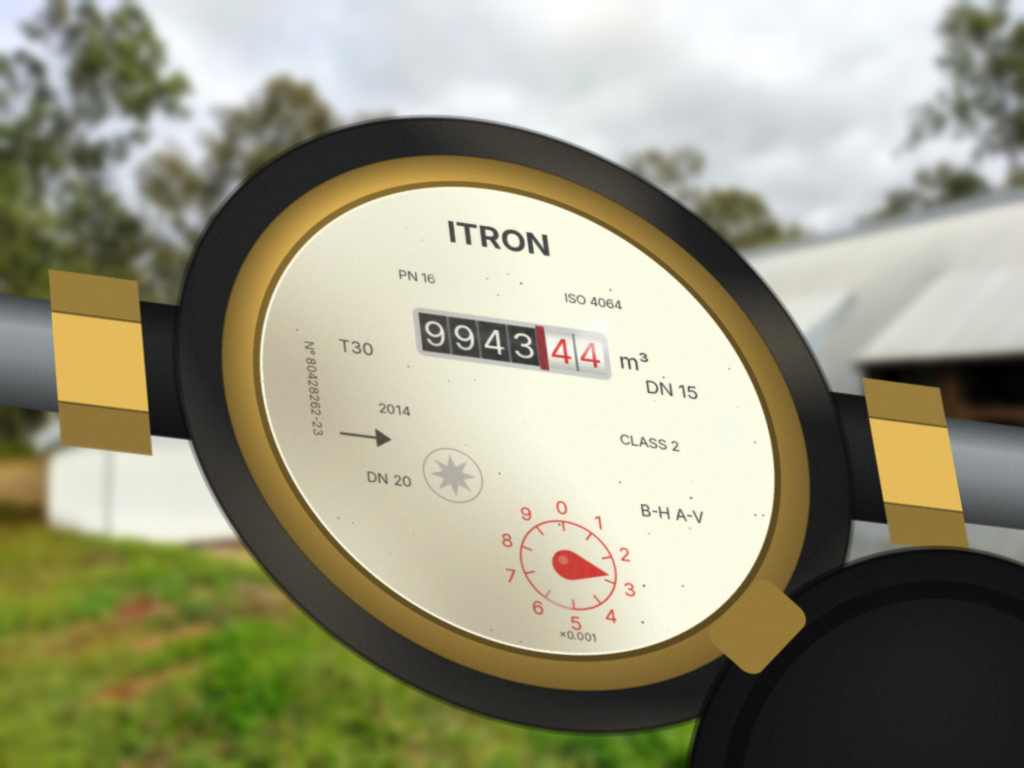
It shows 9943.442 m³
